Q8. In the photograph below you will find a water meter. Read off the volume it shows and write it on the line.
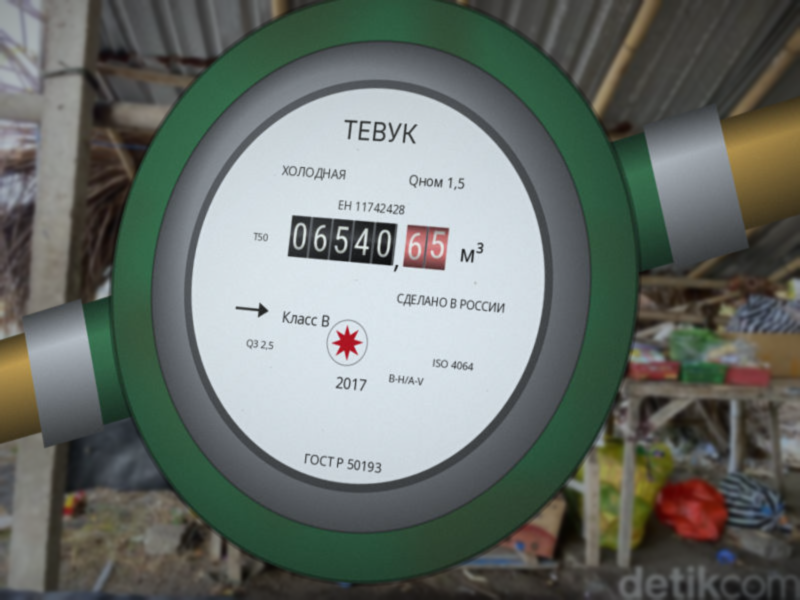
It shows 6540.65 m³
